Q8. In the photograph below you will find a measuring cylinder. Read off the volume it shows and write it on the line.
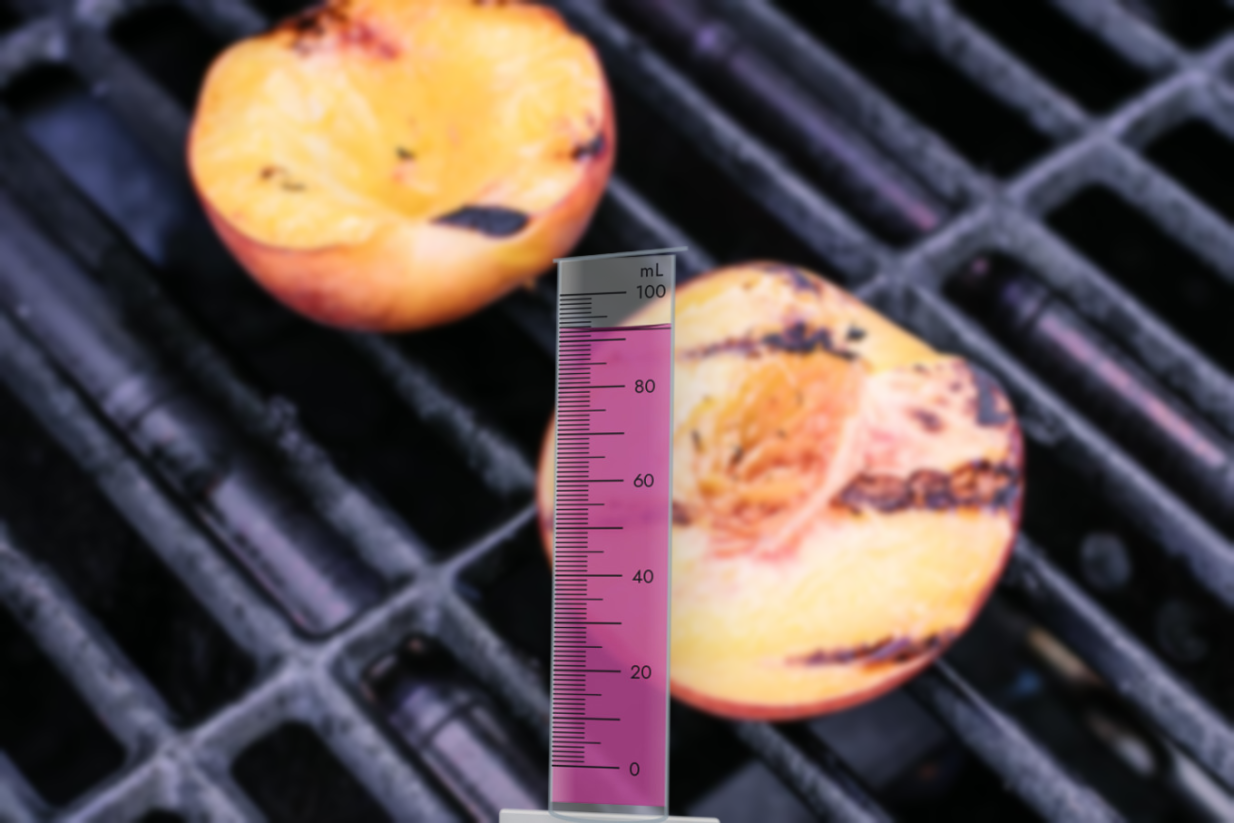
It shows 92 mL
